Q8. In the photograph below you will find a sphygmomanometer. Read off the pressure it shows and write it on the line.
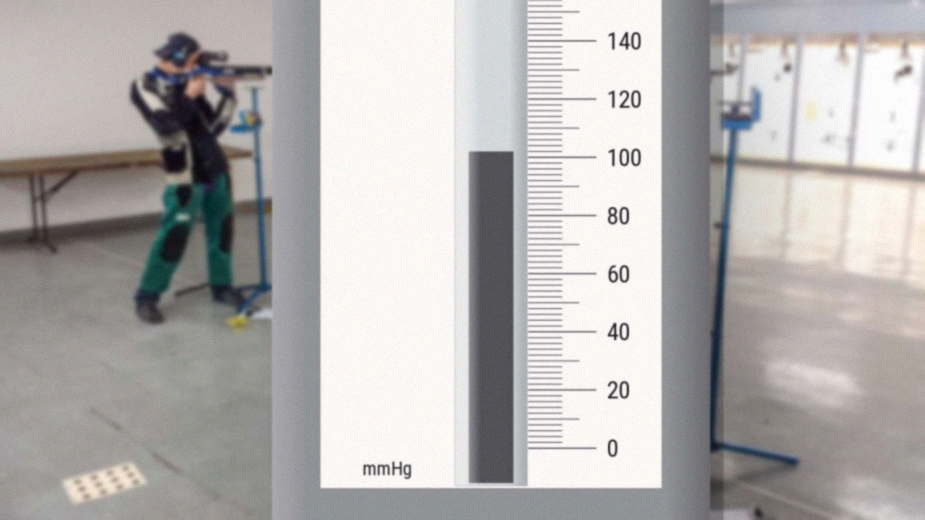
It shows 102 mmHg
